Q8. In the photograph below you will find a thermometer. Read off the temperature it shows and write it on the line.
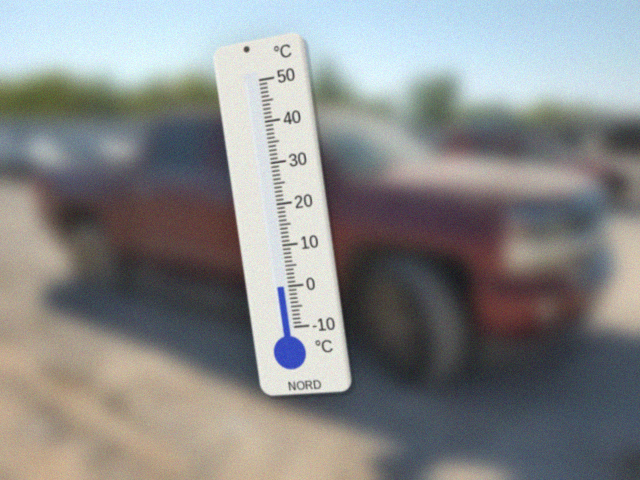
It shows 0 °C
